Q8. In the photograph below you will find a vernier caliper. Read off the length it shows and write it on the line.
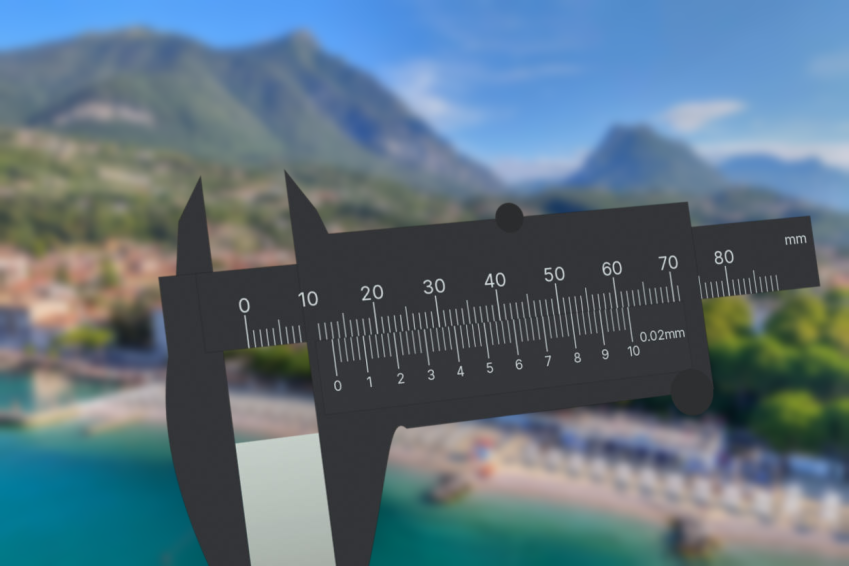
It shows 12.8 mm
